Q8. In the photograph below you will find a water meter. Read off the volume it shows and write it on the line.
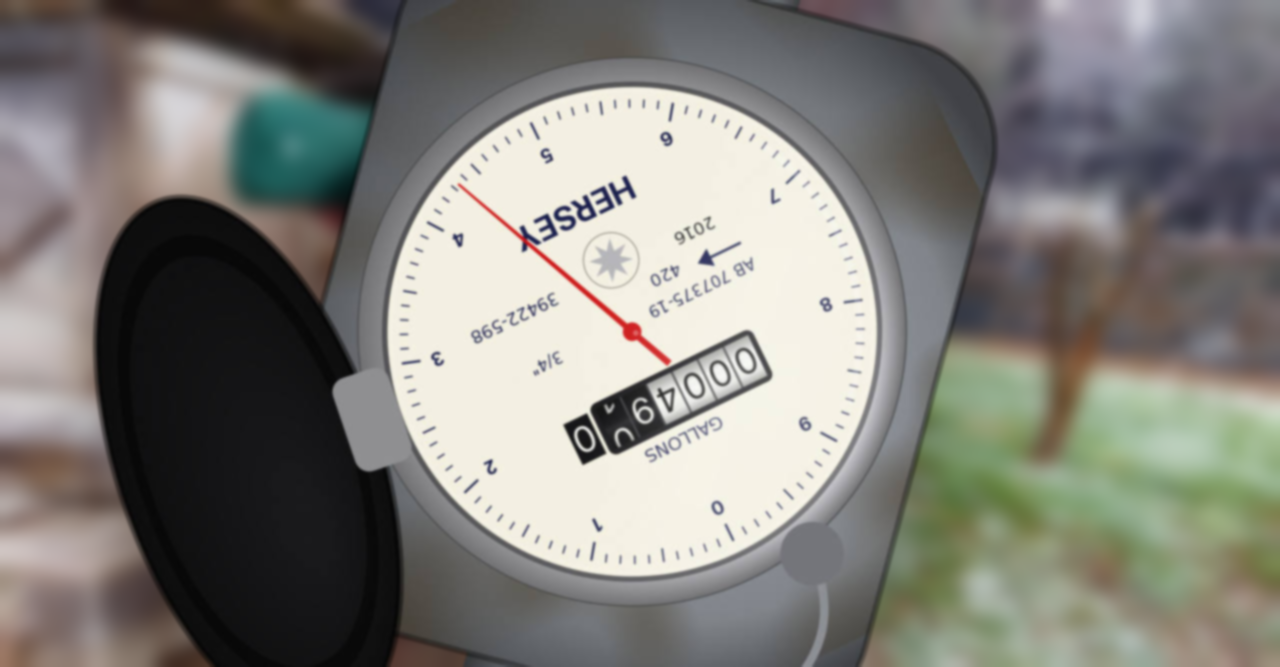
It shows 4904.3 gal
